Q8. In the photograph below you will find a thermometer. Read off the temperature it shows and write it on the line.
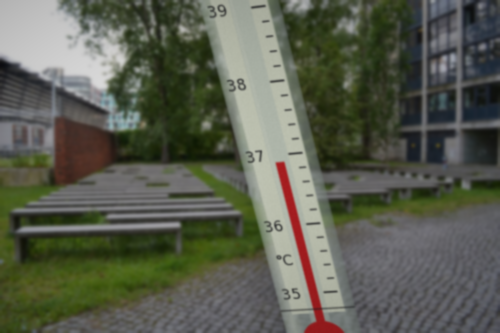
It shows 36.9 °C
